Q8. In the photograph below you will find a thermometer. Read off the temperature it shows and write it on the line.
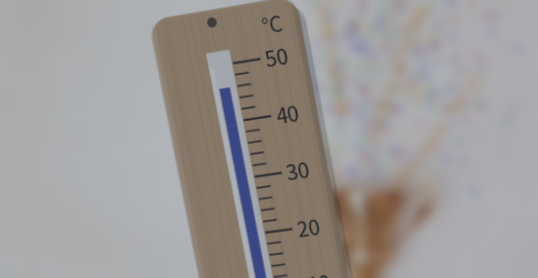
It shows 46 °C
